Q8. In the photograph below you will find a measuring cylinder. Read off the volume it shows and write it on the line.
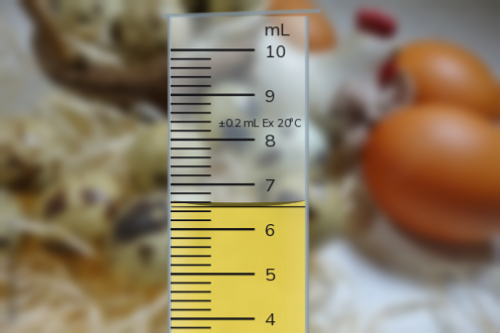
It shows 6.5 mL
